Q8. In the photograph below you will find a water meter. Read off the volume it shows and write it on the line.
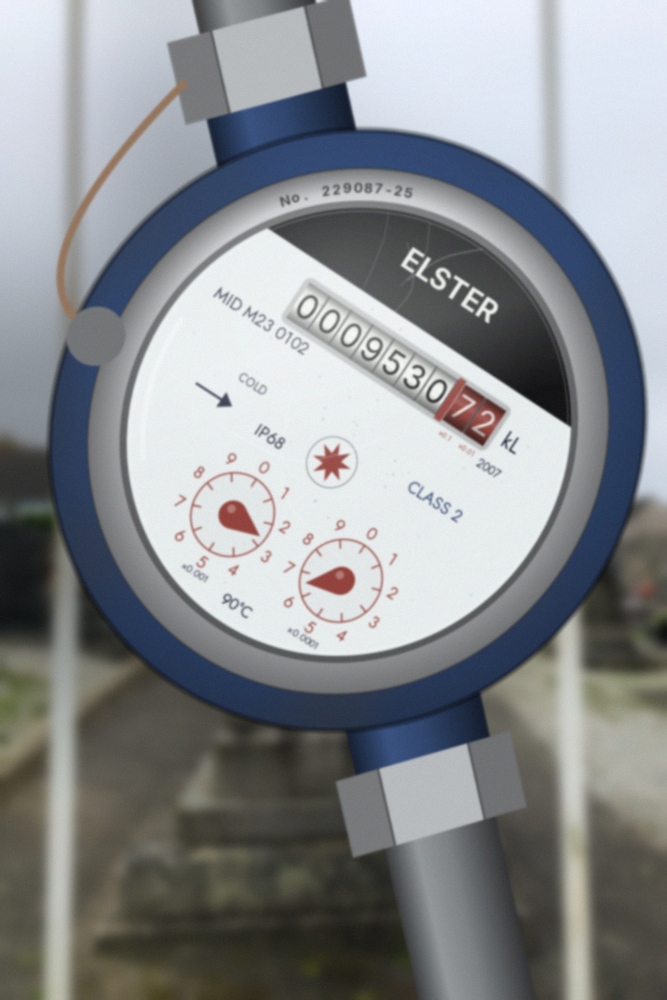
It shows 9530.7226 kL
